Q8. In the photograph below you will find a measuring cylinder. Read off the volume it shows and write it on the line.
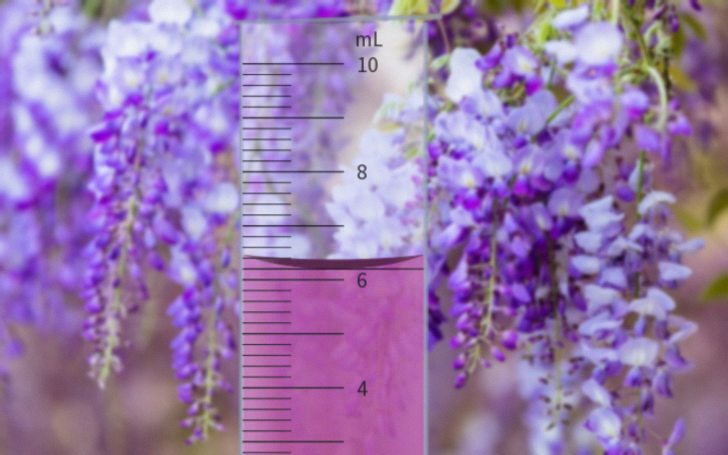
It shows 6.2 mL
